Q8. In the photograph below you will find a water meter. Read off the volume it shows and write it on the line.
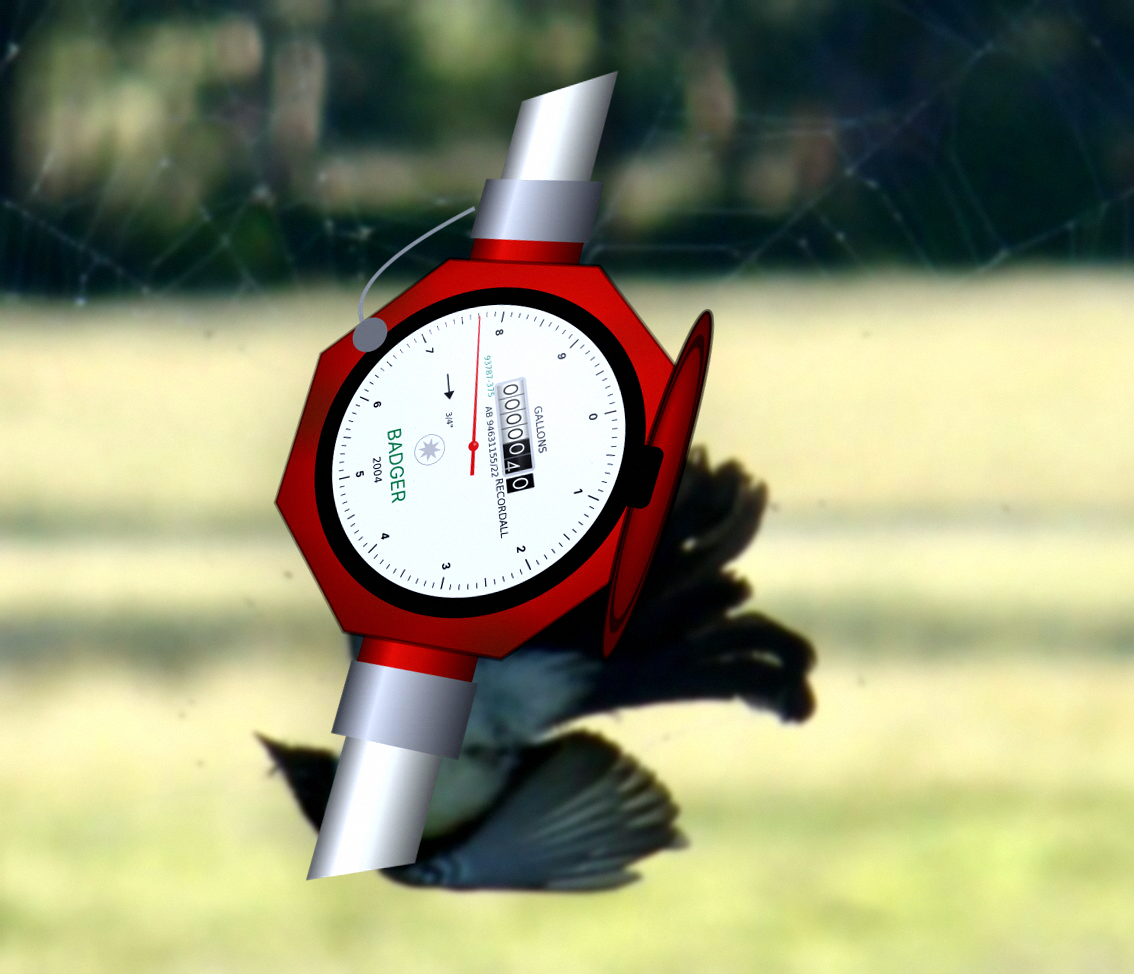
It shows 37.7 gal
